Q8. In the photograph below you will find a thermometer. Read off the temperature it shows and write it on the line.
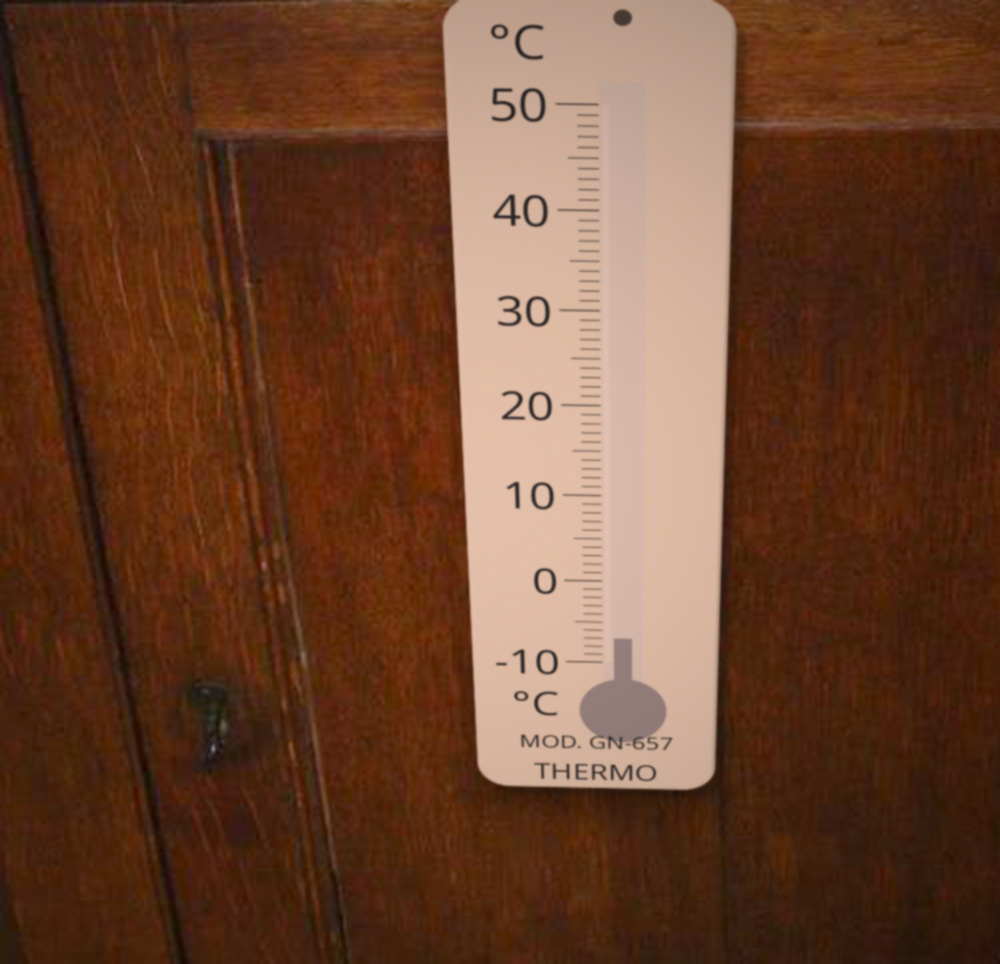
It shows -7 °C
